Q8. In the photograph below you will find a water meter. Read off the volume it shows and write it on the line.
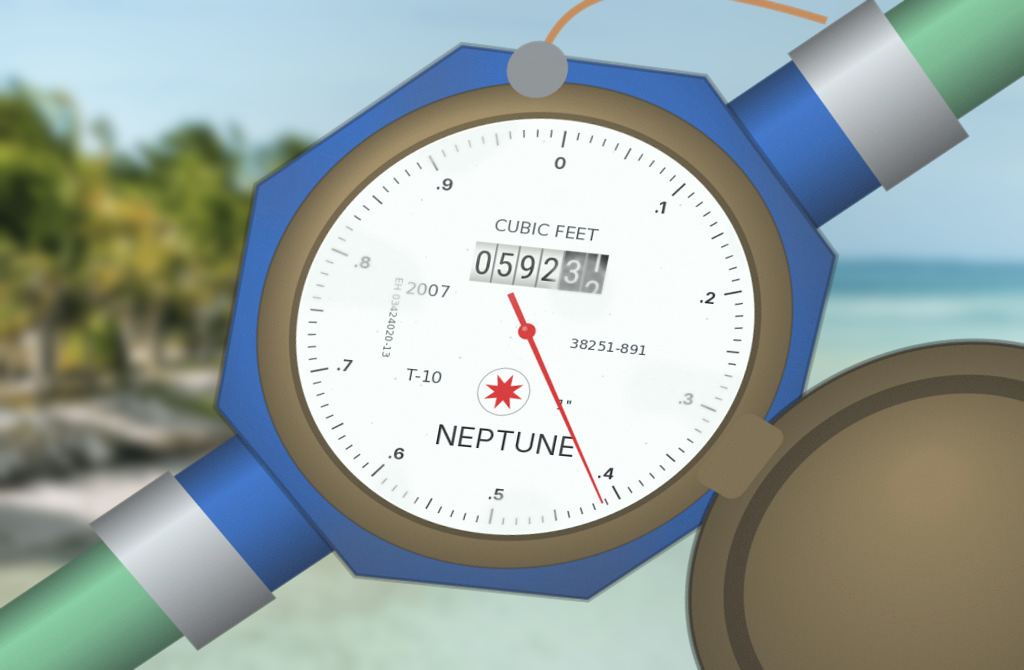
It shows 59231.41 ft³
